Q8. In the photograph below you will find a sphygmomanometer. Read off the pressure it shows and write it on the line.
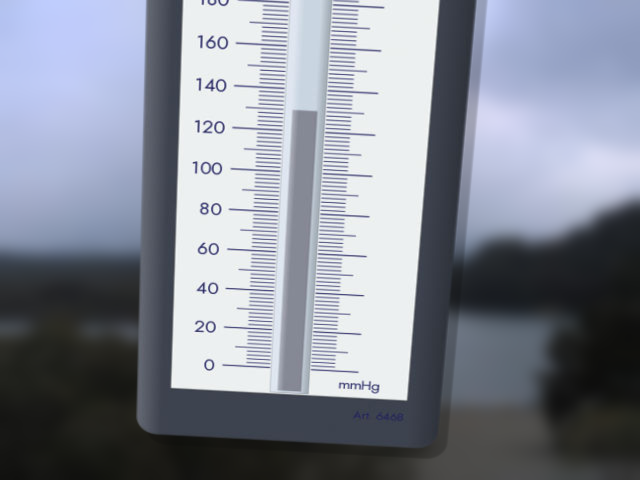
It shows 130 mmHg
